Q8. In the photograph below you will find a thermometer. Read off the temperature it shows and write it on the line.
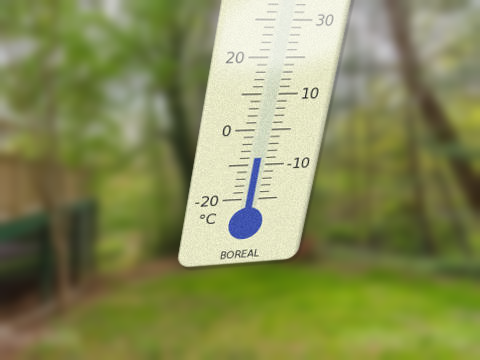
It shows -8 °C
